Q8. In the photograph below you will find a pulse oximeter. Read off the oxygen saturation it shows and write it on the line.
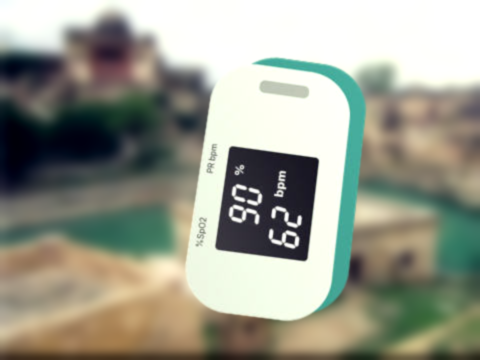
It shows 90 %
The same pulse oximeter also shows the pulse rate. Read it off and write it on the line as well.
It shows 62 bpm
